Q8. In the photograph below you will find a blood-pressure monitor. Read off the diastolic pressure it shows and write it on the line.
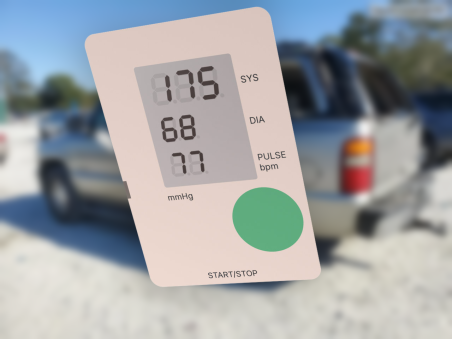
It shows 68 mmHg
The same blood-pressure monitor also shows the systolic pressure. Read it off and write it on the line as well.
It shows 175 mmHg
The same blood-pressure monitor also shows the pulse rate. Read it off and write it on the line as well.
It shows 77 bpm
